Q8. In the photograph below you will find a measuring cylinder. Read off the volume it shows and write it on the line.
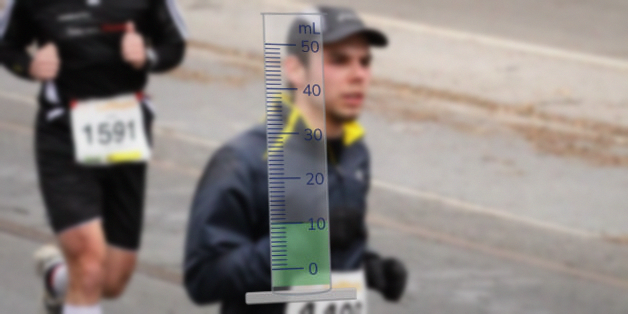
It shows 10 mL
